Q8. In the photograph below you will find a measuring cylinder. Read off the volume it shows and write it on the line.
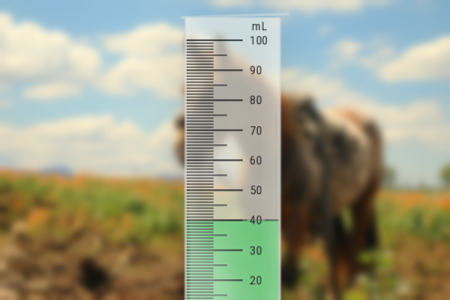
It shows 40 mL
